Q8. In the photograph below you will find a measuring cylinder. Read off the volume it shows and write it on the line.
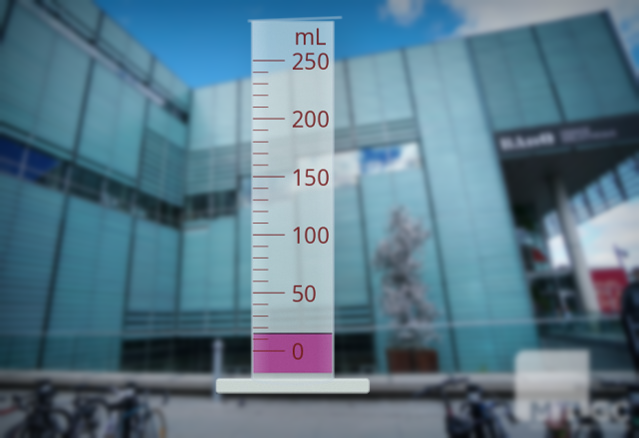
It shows 15 mL
